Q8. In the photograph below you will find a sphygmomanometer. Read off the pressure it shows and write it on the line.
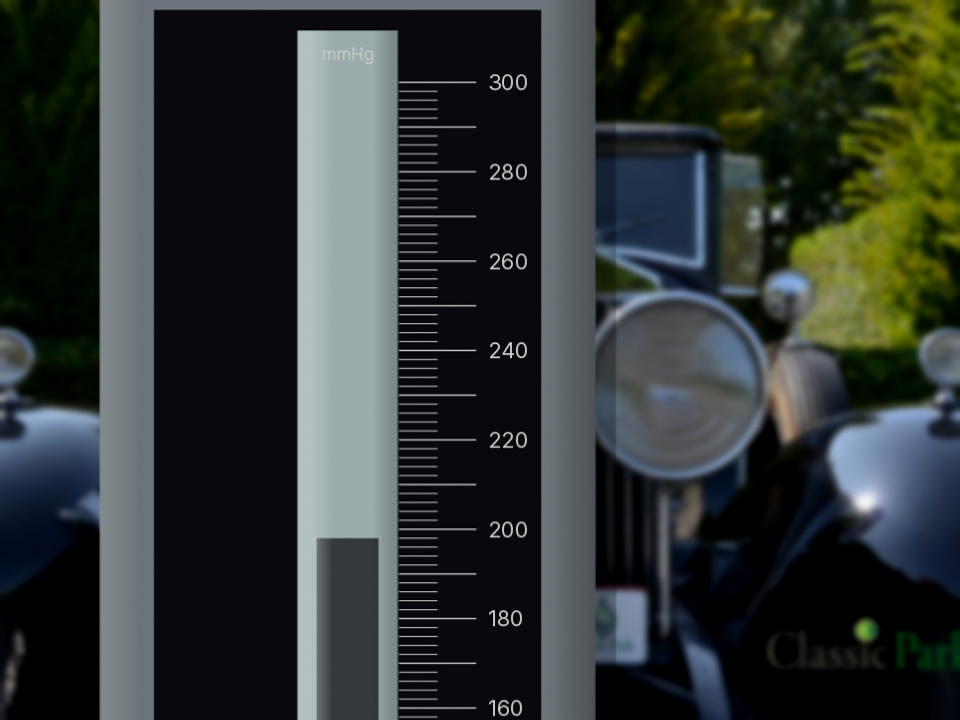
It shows 198 mmHg
